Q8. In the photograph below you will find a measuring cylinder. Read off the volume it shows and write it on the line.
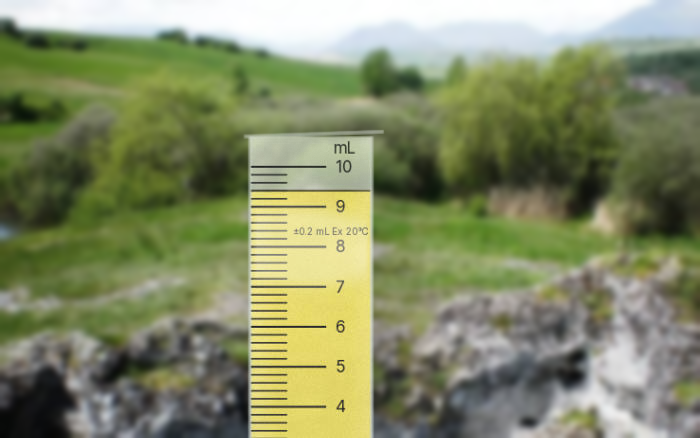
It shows 9.4 mL
